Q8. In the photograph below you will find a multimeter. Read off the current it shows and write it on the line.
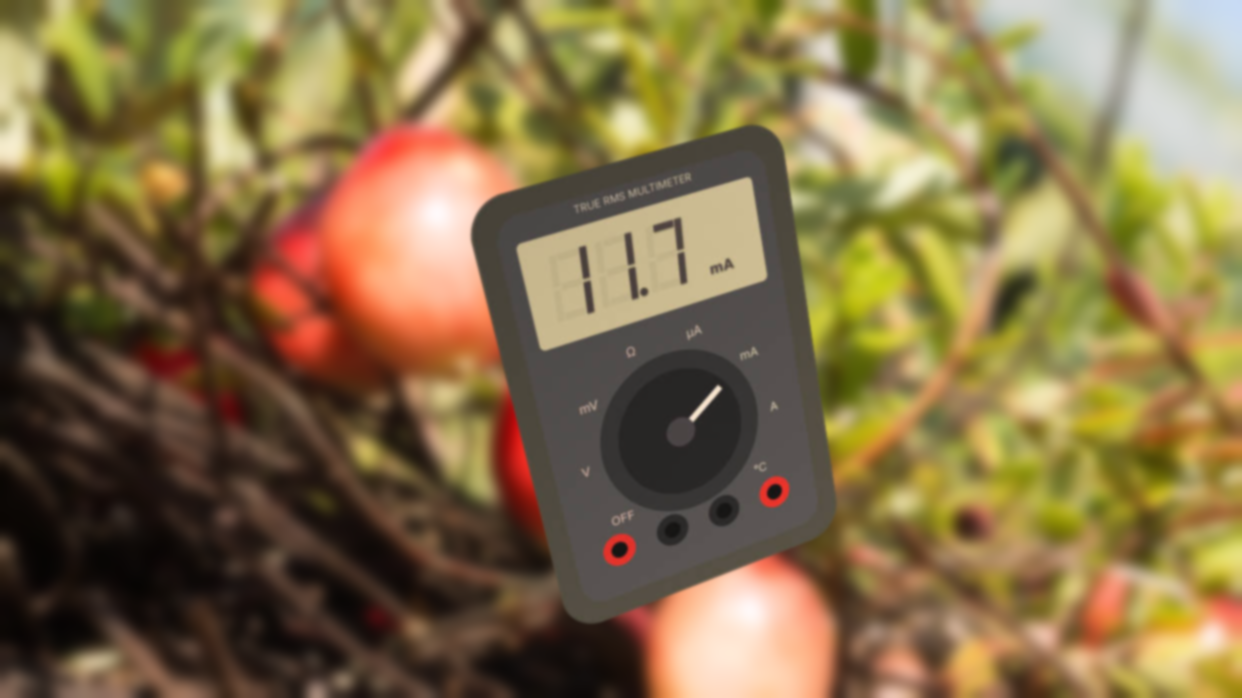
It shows 11.7 mA
